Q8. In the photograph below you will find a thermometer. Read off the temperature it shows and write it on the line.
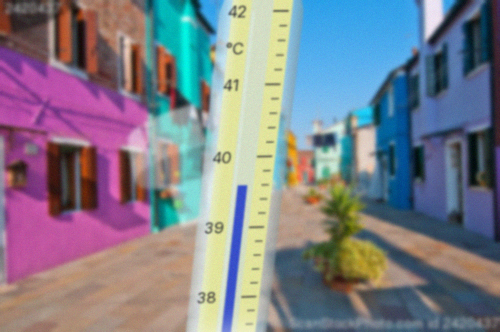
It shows 39.6 °C
